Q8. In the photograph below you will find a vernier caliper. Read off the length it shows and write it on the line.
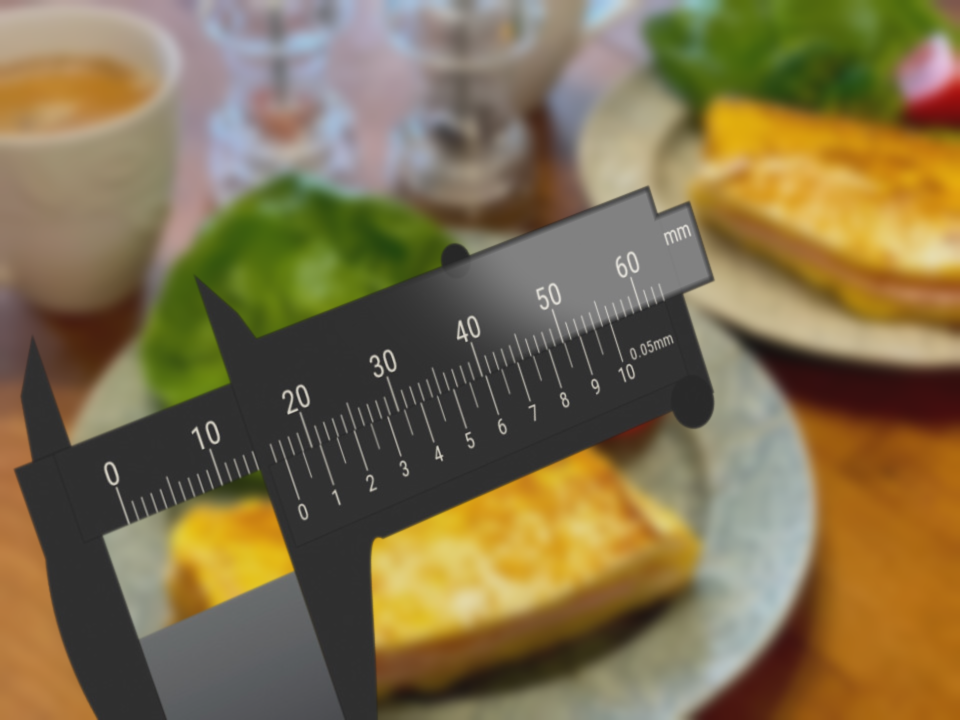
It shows 17.0 mm
